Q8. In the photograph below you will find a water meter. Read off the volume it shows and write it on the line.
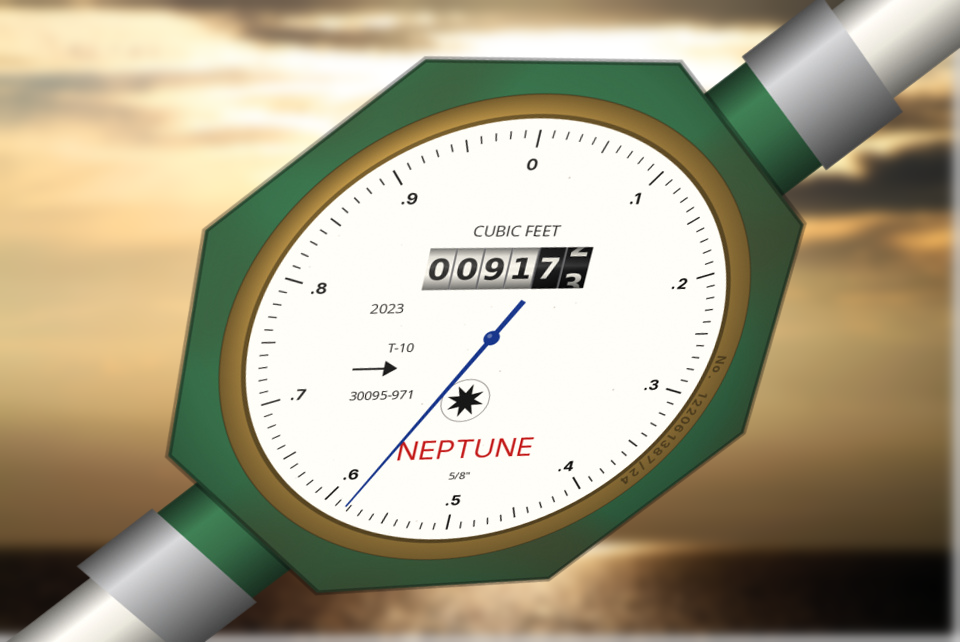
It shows 9172.58 ft³
